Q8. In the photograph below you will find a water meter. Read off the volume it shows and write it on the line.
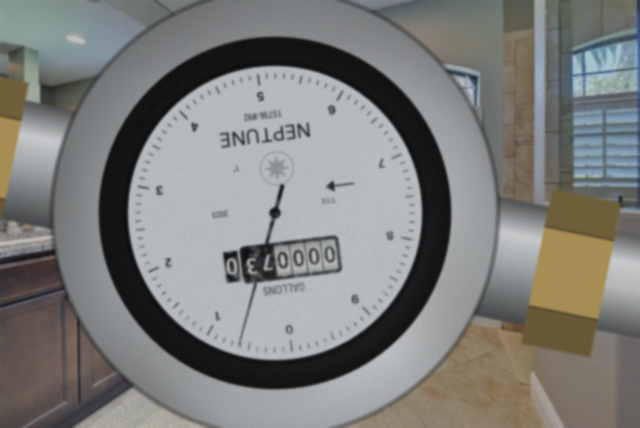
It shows 730.6 gal
